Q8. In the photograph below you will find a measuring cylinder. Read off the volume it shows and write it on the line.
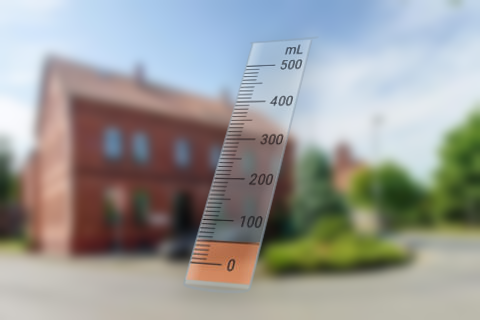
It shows 50 mL
